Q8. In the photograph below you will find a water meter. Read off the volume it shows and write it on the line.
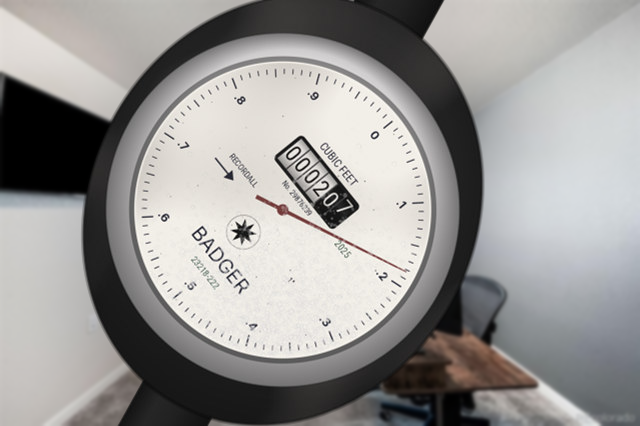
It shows 207.18 ft³
